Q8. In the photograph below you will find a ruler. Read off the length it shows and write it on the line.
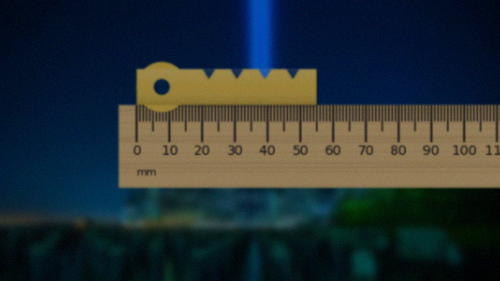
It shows 55 mm
